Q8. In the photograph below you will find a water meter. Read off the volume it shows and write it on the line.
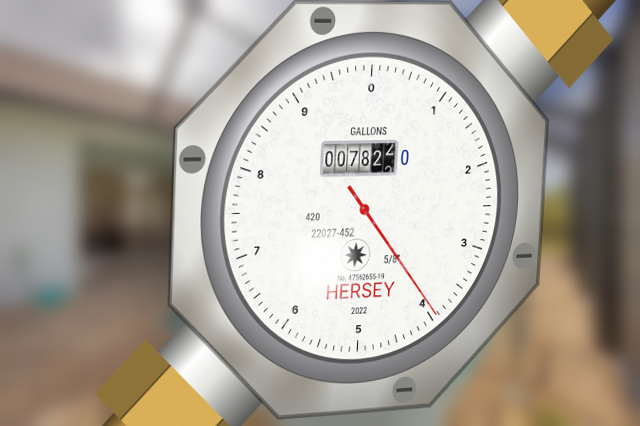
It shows 78223.9 gal
